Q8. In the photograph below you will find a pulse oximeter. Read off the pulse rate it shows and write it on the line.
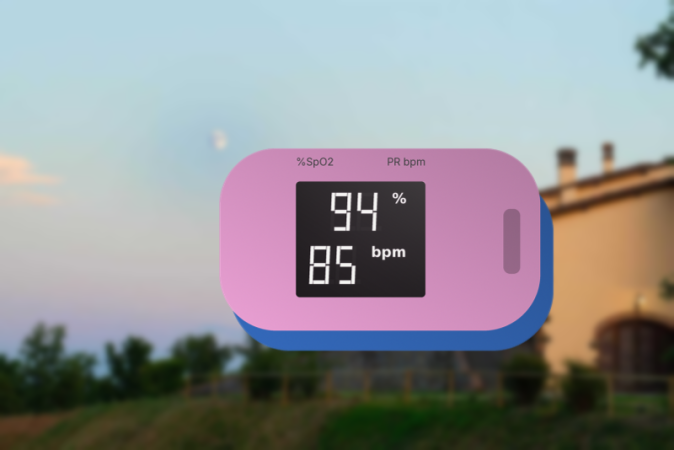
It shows 85 bpm
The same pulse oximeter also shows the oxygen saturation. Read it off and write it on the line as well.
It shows 94 %
